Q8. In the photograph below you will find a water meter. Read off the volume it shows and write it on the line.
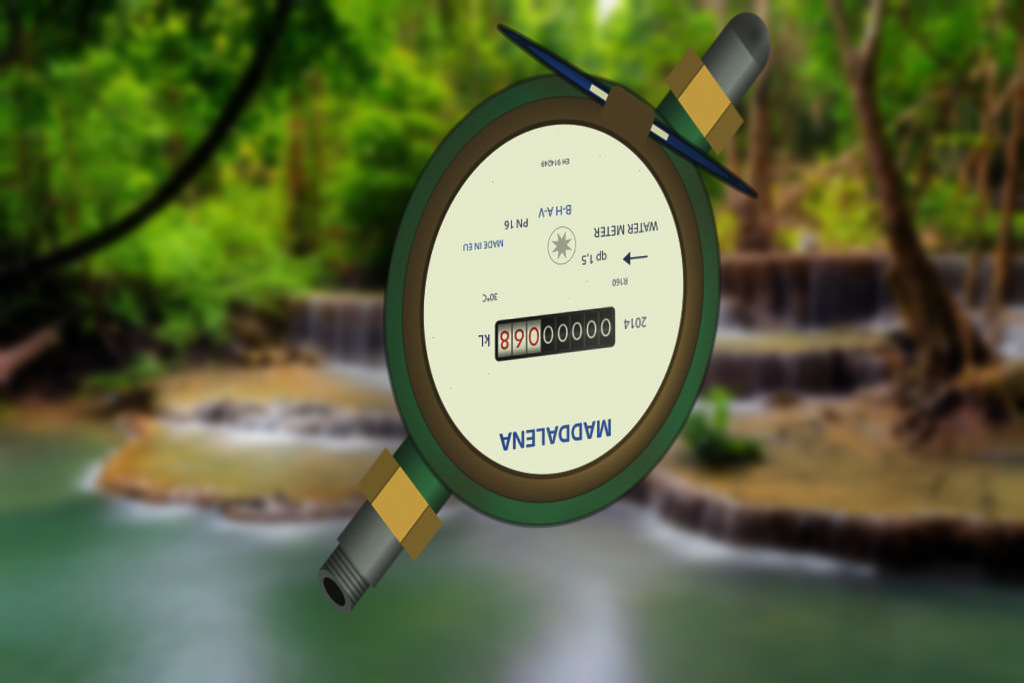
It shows 0.068 kL
